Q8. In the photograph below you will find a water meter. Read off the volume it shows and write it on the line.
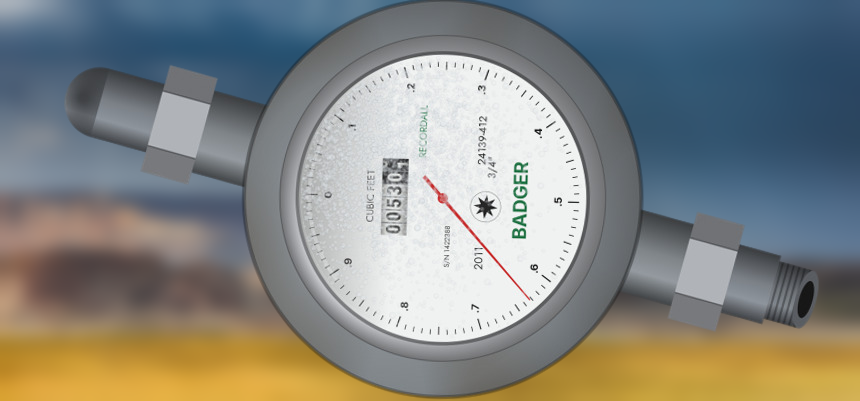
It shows 5300.63 ft³
